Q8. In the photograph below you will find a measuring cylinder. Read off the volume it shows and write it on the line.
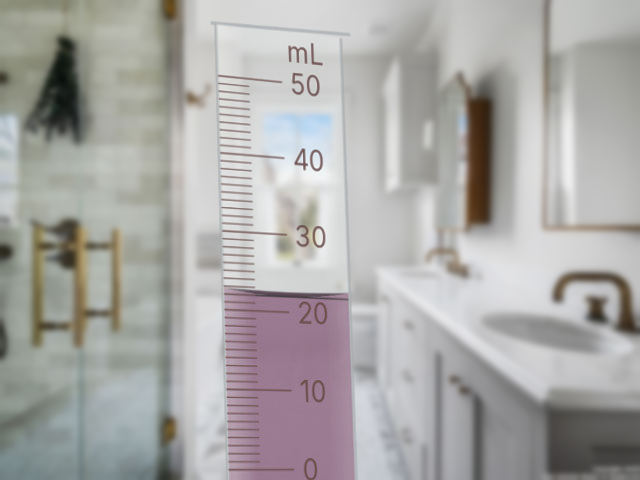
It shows 22 mL
